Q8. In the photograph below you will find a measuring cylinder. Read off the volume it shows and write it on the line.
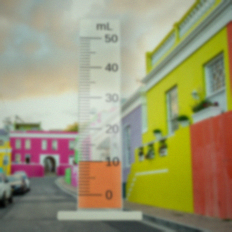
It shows 10 mL
